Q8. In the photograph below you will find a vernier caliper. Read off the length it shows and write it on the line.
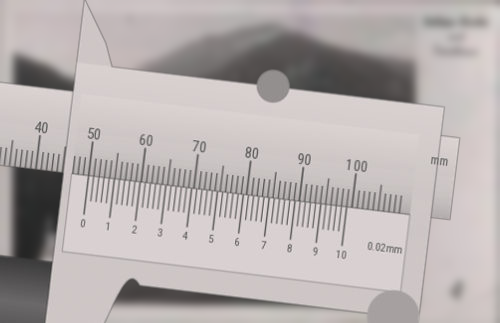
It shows 50.0 mm
